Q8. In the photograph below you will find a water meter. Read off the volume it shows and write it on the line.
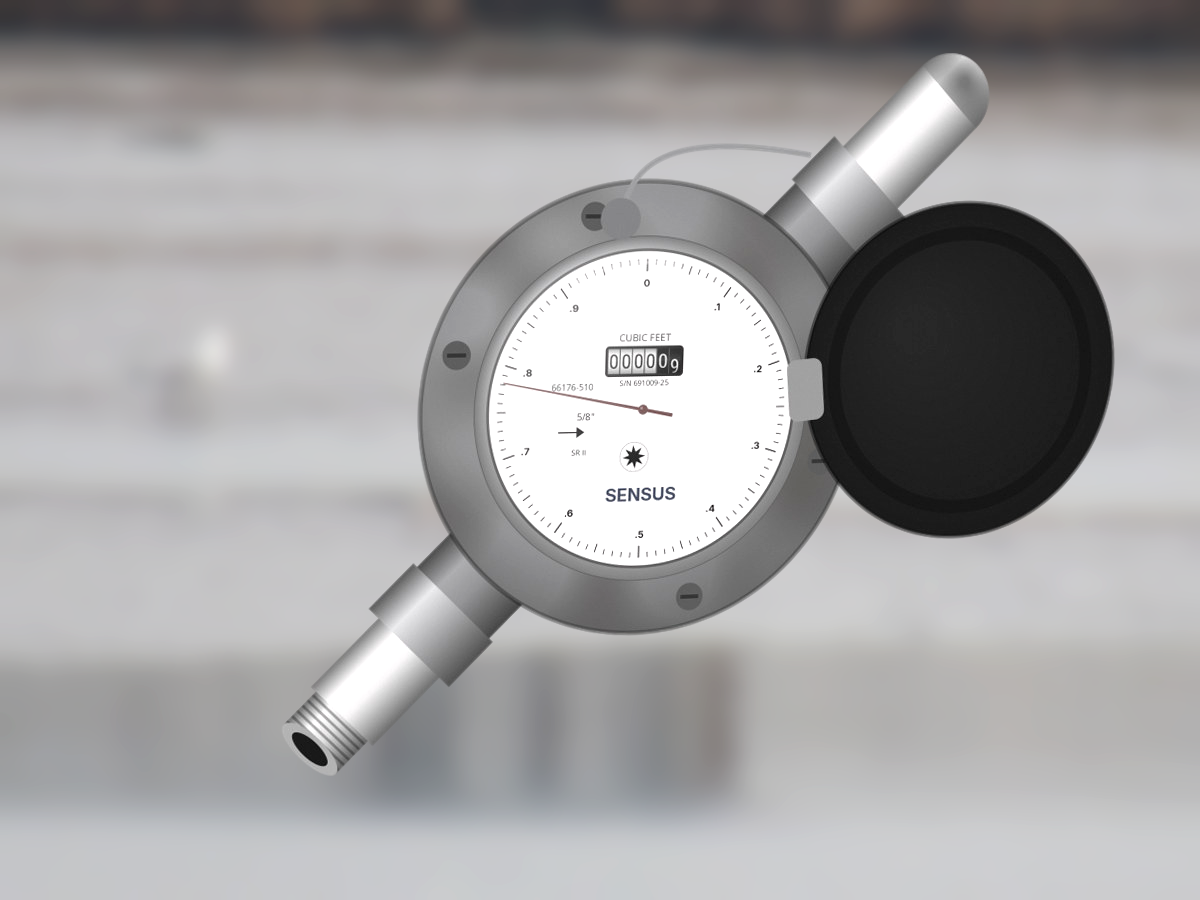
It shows 8.78 ft³
